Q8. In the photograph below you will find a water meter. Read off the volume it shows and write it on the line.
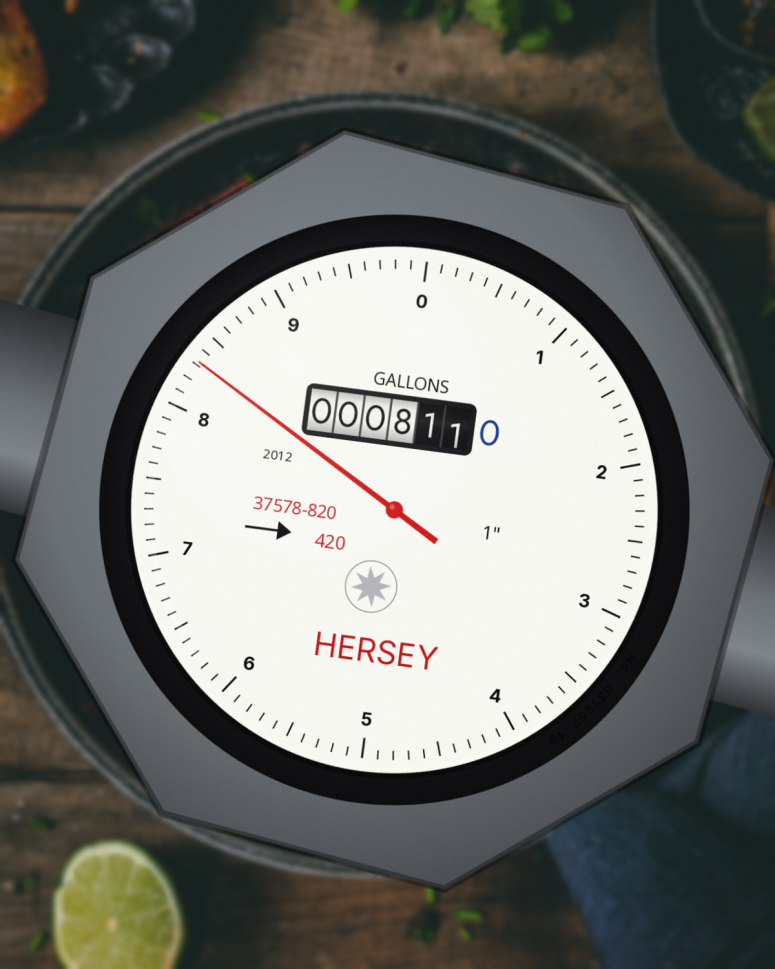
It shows 8108.3 gal
